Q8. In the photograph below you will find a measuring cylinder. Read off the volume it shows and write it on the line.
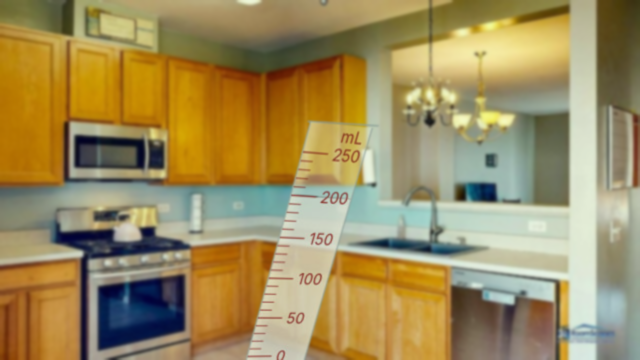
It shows 200 mL
